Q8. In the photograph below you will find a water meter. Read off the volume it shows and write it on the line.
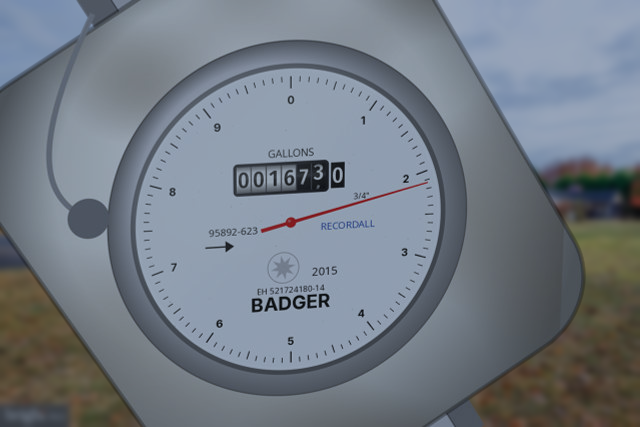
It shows 16732.1 gal
